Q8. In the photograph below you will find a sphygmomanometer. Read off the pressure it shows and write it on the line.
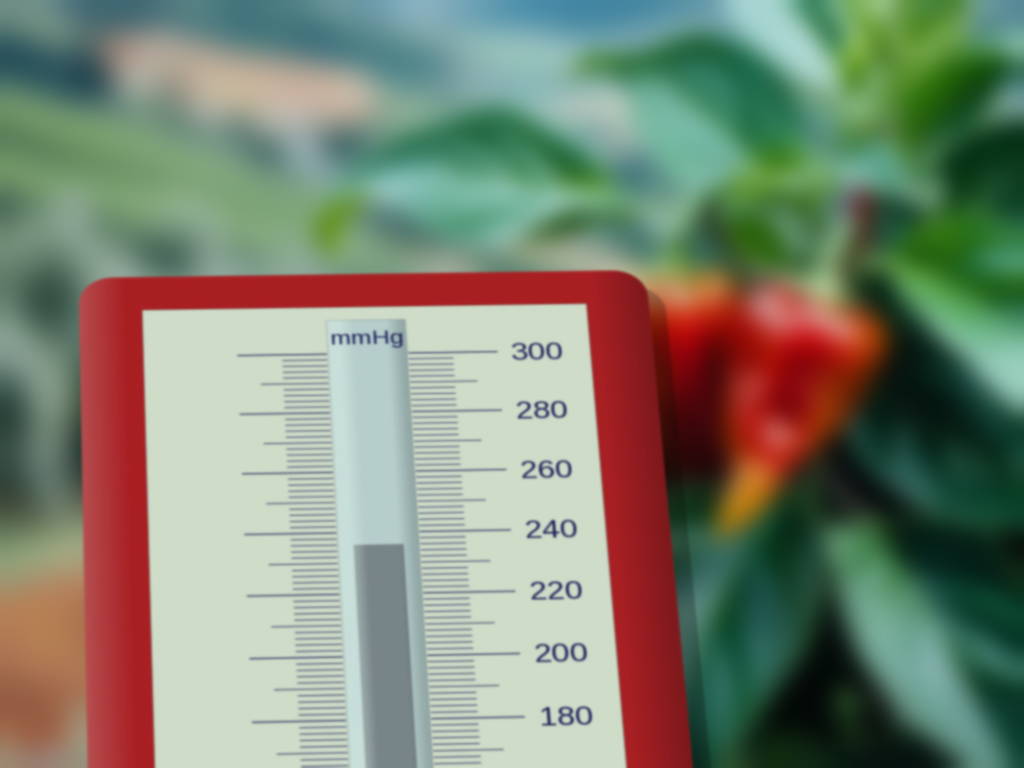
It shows 236 mmHg
